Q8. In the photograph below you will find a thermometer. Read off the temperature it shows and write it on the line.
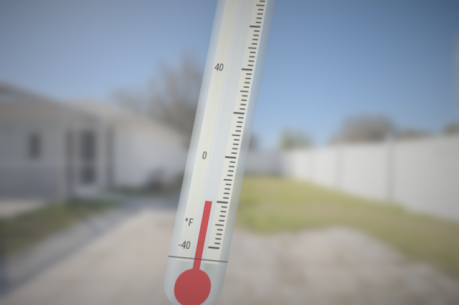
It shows -20 °F
